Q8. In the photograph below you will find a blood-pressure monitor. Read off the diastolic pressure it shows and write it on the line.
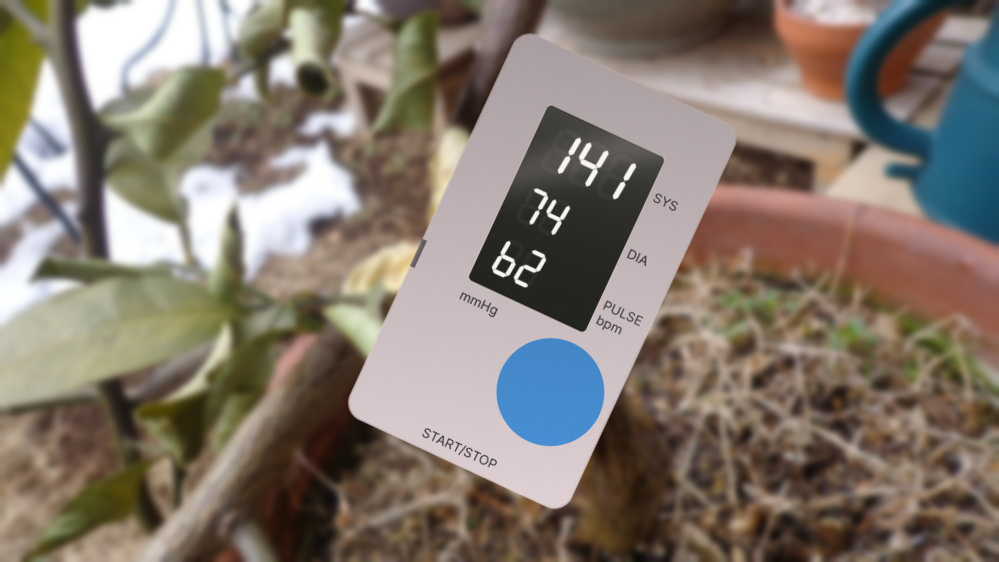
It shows 74 mmHg
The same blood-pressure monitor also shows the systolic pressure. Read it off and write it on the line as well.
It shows 141 mmHg
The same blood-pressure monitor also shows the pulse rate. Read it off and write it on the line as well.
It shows 62 bpm
